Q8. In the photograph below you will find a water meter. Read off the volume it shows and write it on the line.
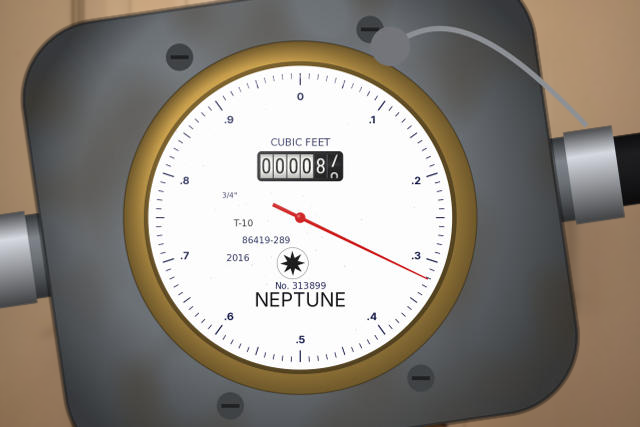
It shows 87.32 ft³
